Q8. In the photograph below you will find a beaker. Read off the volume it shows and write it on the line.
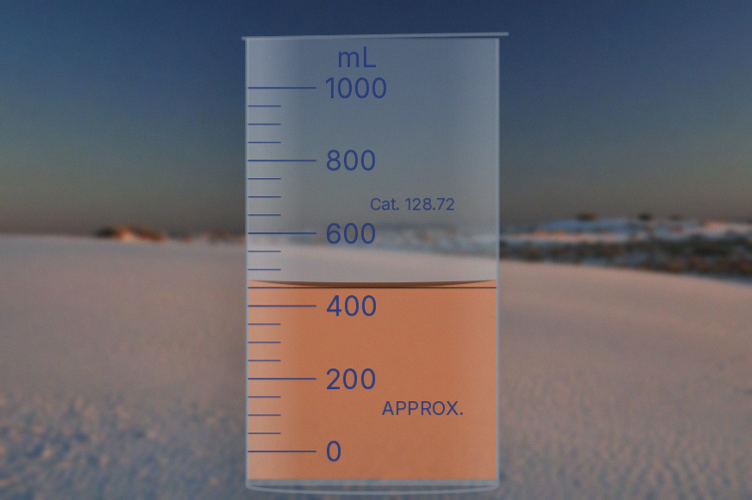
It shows 450 mL
